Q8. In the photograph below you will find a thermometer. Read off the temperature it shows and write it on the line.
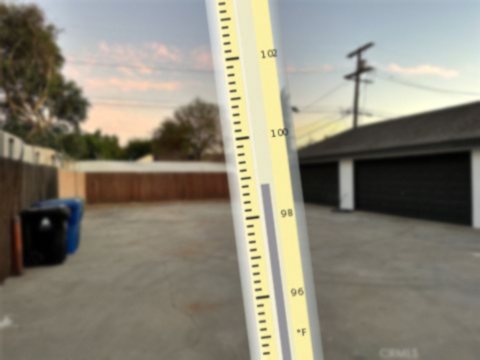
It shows 98.8 °F
